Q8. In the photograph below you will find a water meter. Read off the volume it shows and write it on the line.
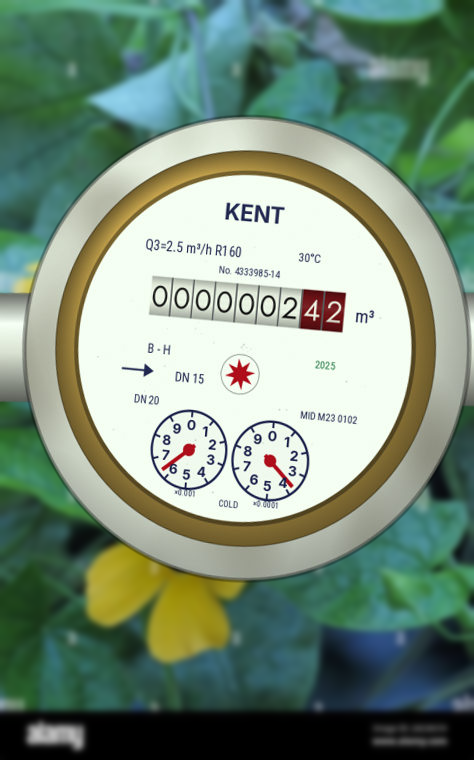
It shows 2.4263 m³
